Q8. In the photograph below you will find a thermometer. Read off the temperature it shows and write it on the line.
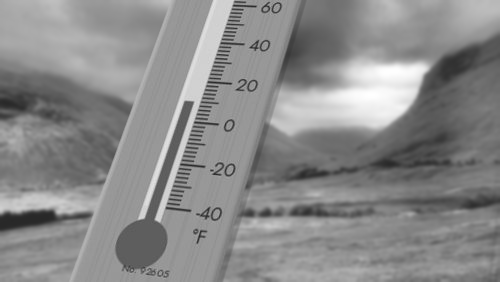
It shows 10 °F
